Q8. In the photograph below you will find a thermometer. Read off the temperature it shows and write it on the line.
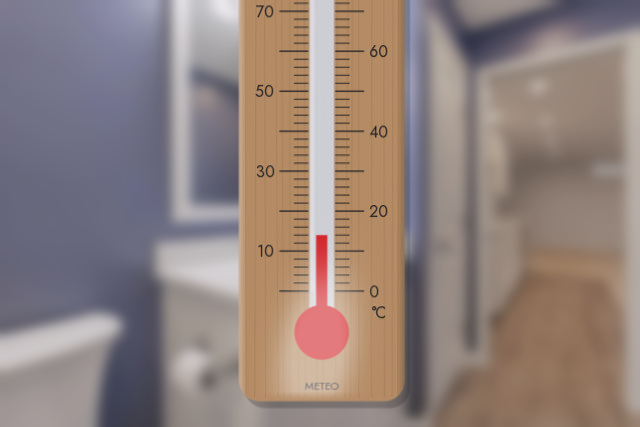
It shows 14 °C
